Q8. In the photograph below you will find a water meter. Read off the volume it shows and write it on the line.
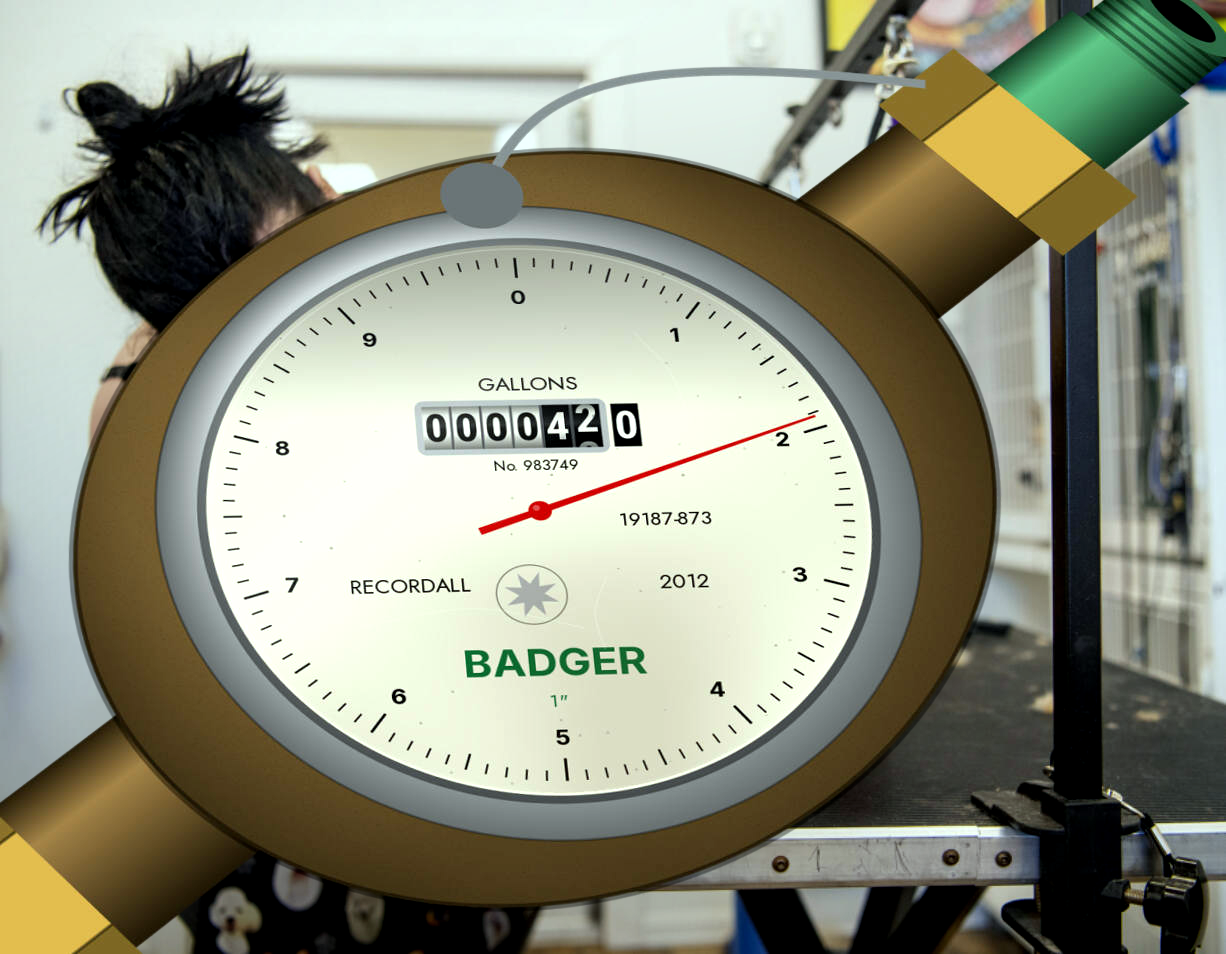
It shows 421.9 gal
